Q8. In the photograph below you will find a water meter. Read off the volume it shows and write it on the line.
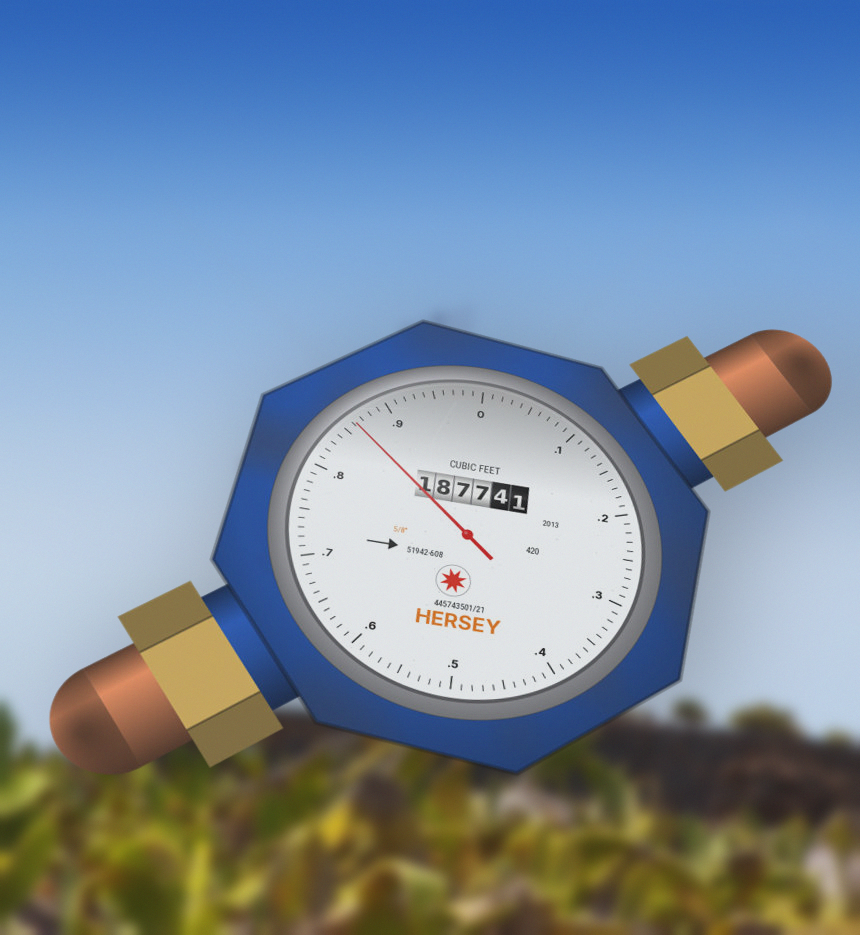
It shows 187740.86 ft³
